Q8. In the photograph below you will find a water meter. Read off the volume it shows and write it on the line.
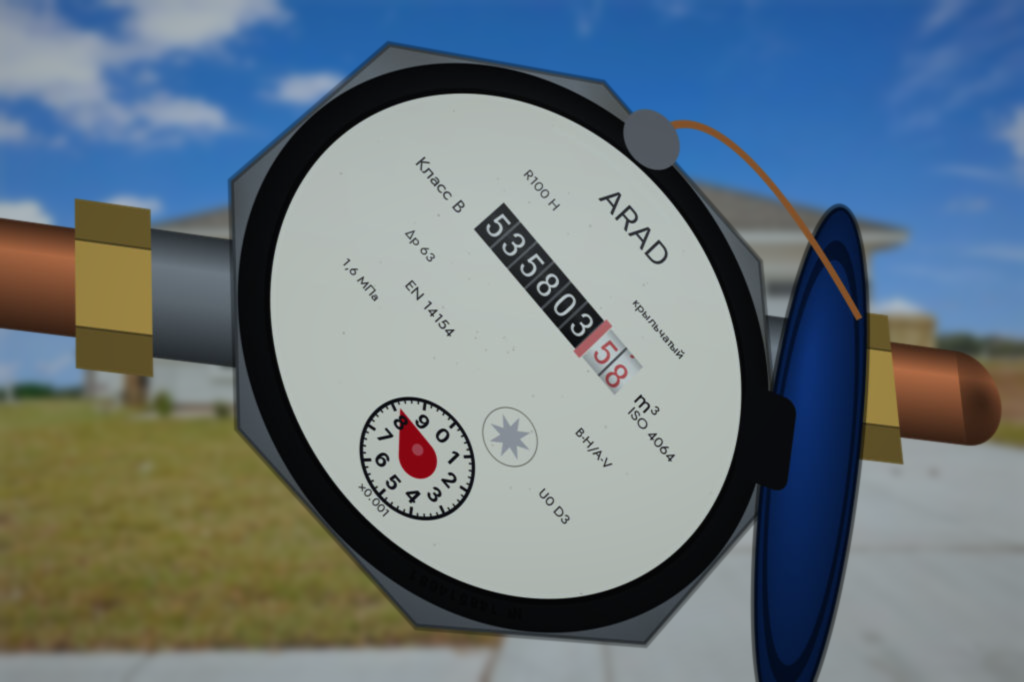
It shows 535803.578 m³
